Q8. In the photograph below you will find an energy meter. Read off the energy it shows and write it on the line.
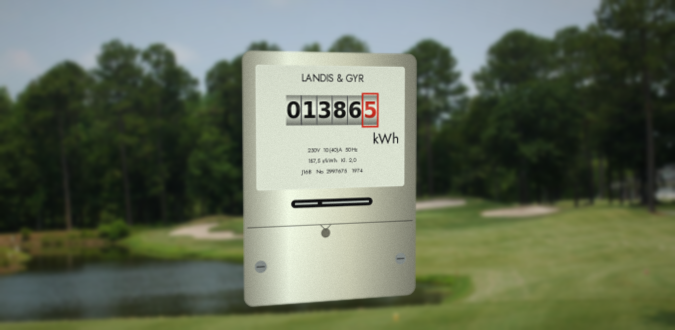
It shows 1386.5 kWh
